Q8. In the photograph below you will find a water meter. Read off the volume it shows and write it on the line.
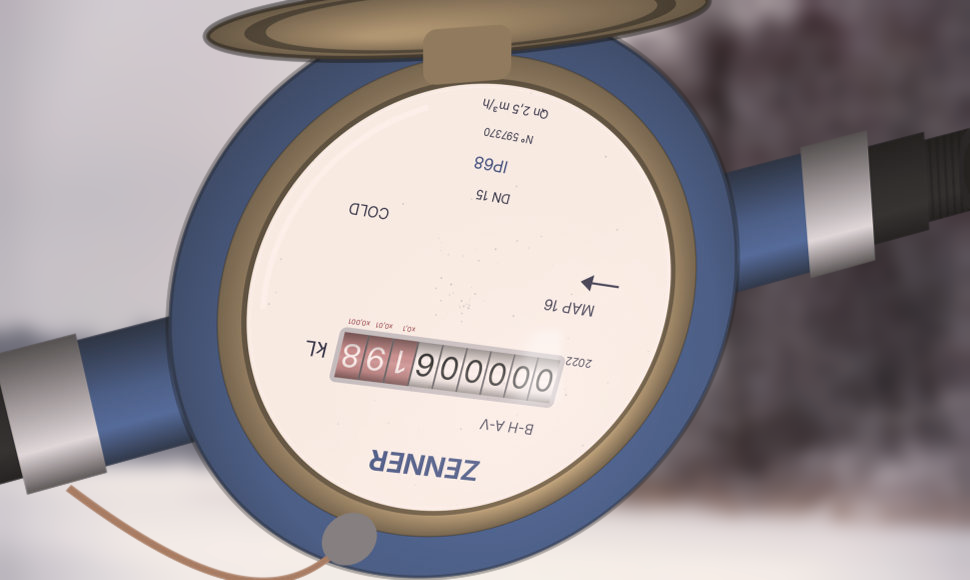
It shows 6.198 kL
